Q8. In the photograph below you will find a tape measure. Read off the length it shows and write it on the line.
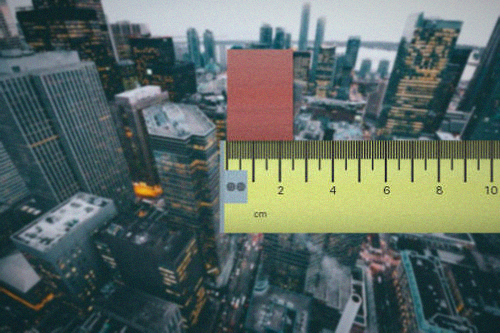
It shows 2.5 cm
